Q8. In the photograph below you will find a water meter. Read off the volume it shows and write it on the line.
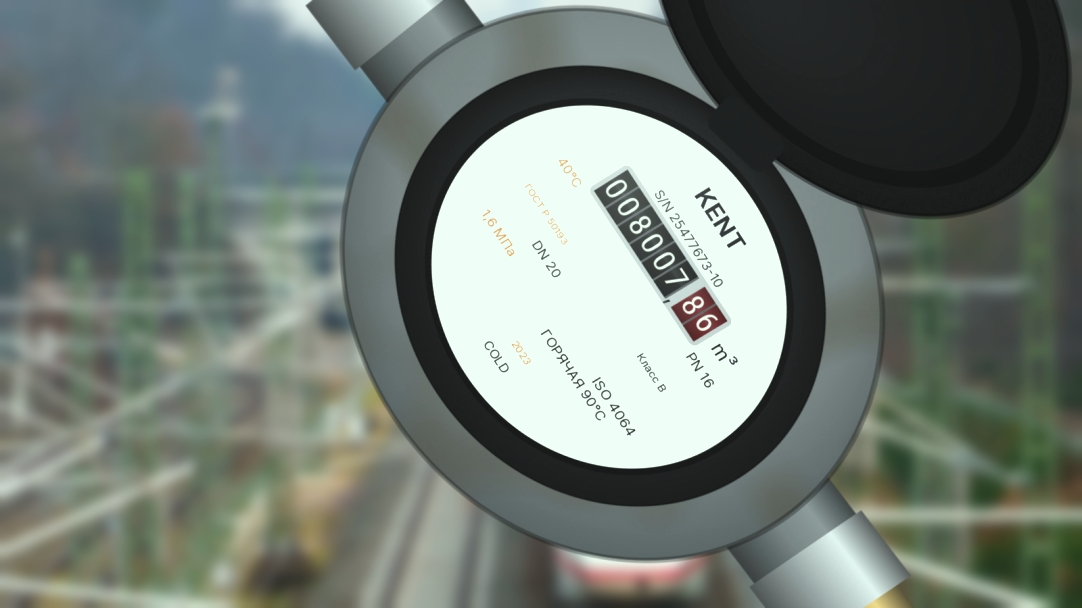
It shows 8007.86 m³
